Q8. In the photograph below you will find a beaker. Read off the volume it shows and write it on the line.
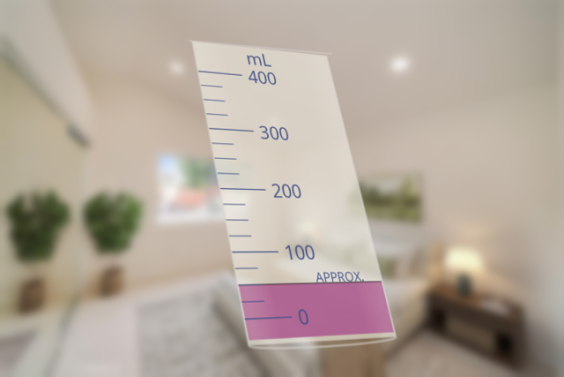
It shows 50 mL
